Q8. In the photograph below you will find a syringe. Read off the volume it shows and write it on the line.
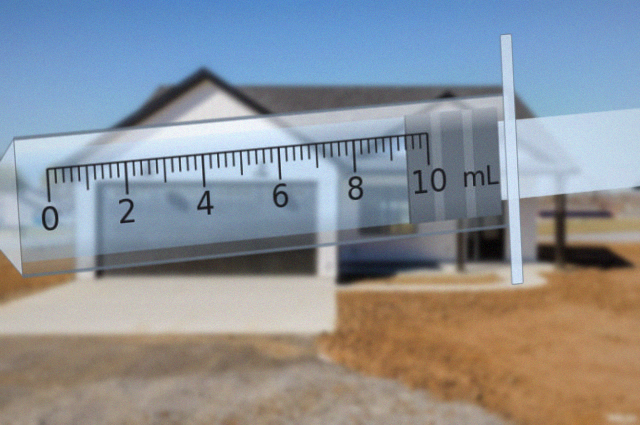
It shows 9.4 mL
